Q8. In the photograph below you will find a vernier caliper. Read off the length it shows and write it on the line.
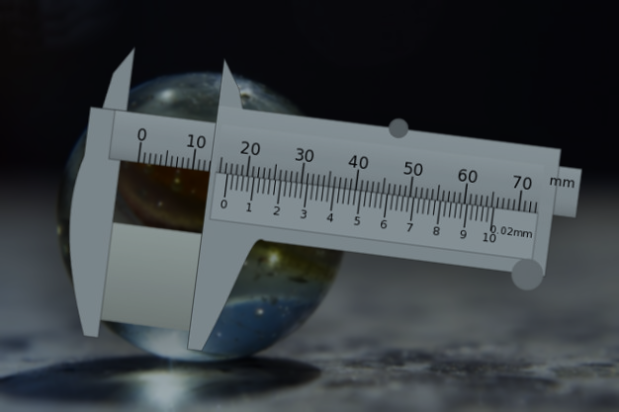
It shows 16.4 mm
